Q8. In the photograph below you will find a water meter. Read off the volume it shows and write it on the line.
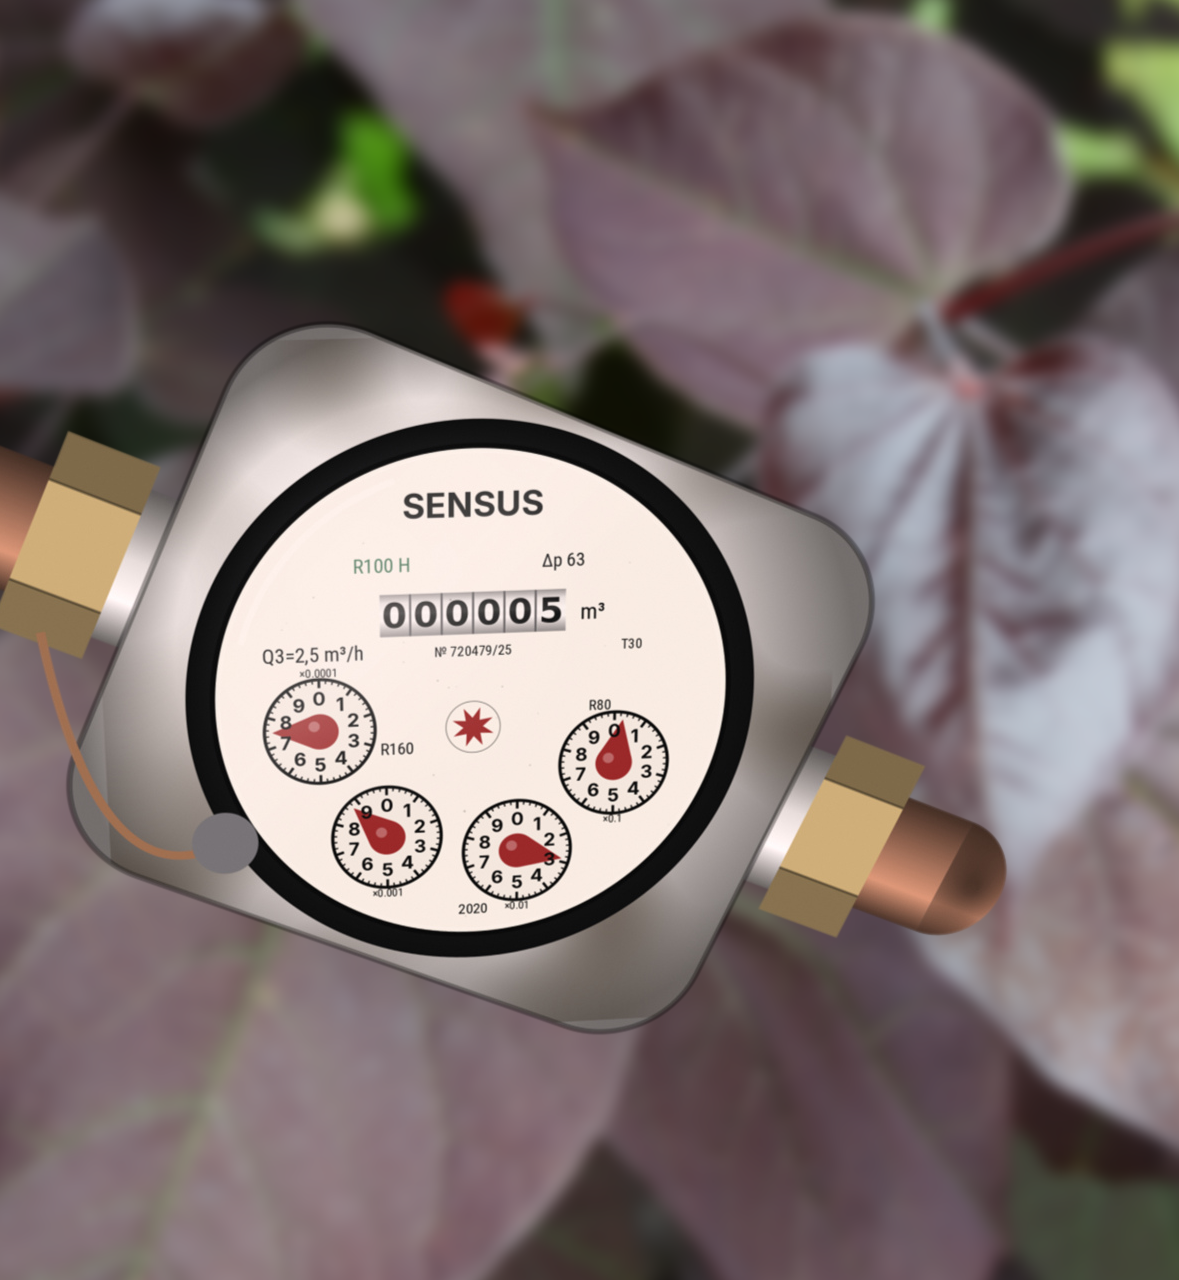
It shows 5.0287 m³
